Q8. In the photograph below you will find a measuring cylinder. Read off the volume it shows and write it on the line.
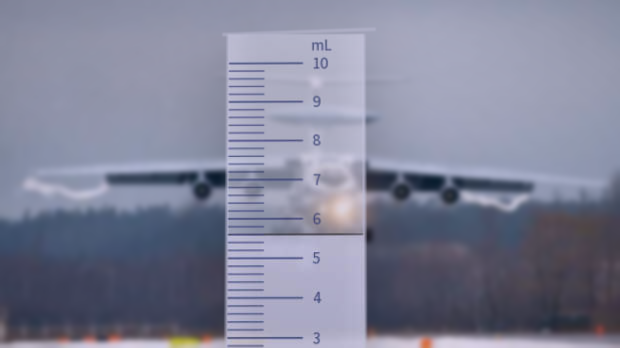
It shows 5.6 mL
